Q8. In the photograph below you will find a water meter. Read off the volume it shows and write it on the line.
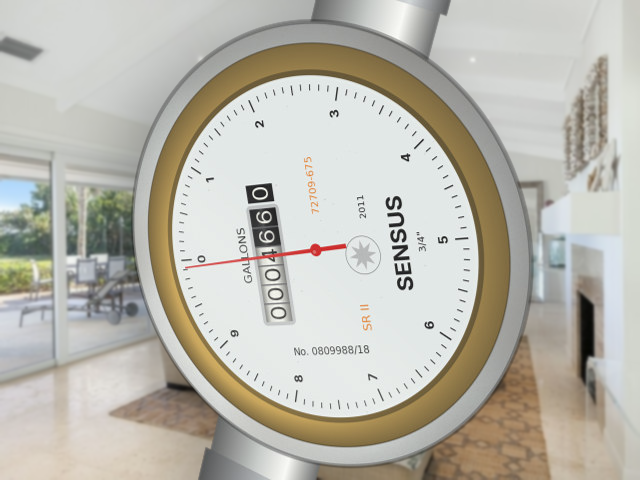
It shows 4659.9 gal
